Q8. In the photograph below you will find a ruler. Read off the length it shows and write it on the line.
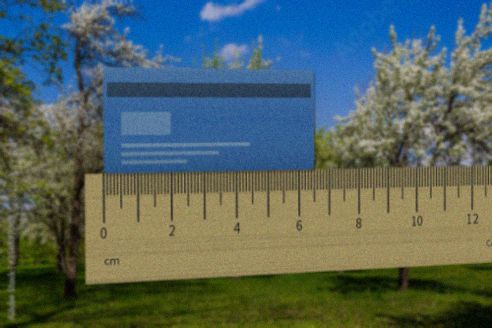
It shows 6.5 cm
